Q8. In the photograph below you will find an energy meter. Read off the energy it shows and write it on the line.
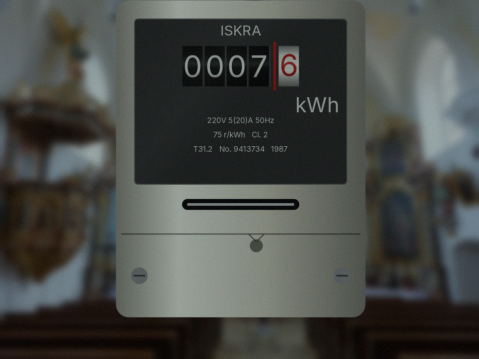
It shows 7.6 kWh
